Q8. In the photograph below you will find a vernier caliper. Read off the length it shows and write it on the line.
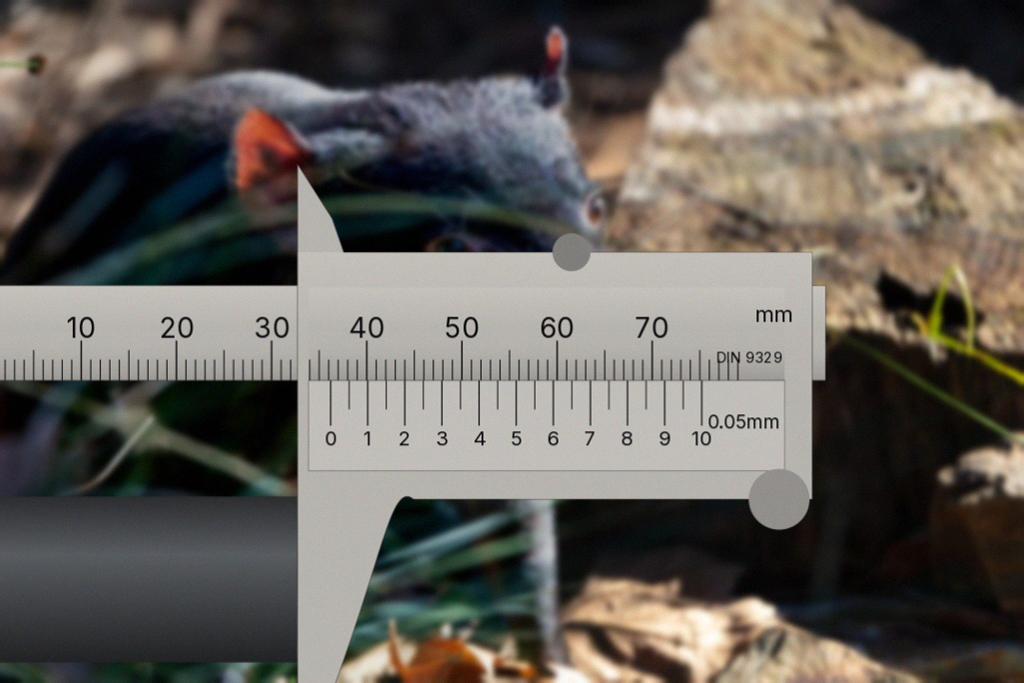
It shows 36.2 mm
